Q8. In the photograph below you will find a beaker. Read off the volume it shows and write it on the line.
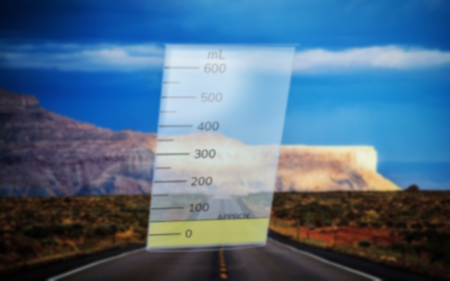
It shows 50 mL
